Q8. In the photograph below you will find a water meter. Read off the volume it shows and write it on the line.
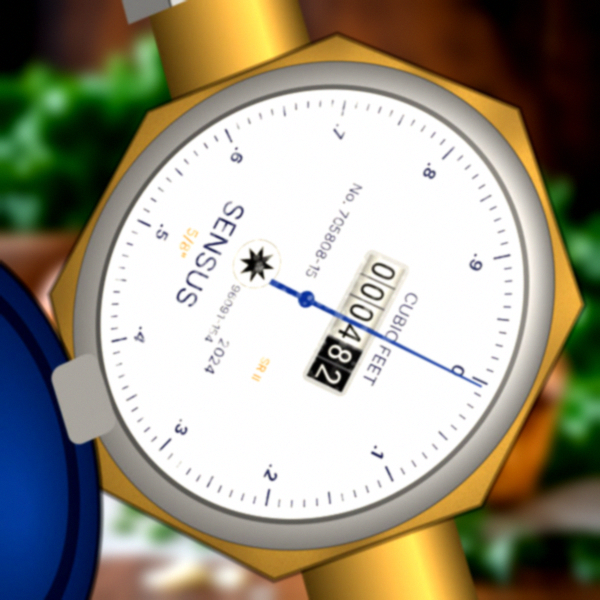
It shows 482.00 ft³
